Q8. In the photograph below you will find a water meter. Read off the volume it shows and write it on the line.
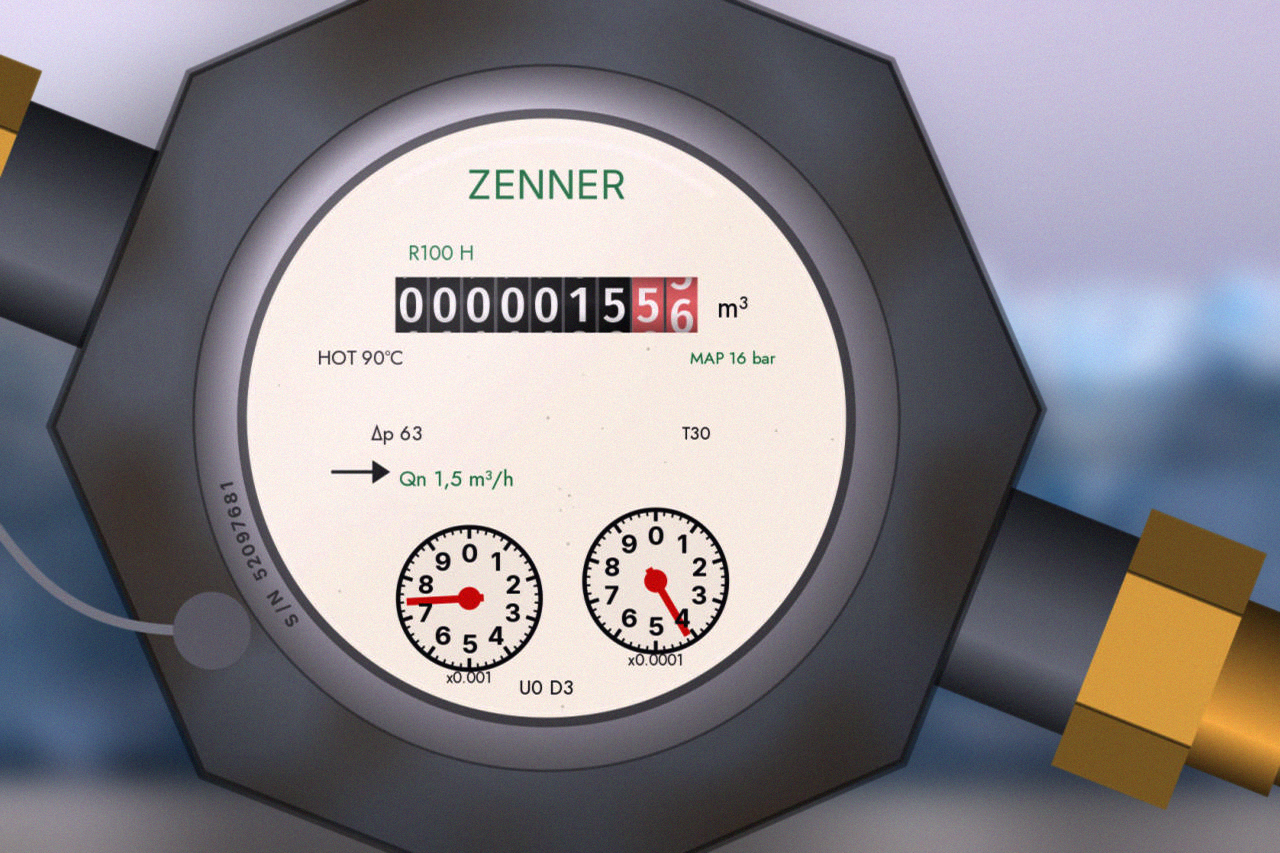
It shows 15.5574 m³
